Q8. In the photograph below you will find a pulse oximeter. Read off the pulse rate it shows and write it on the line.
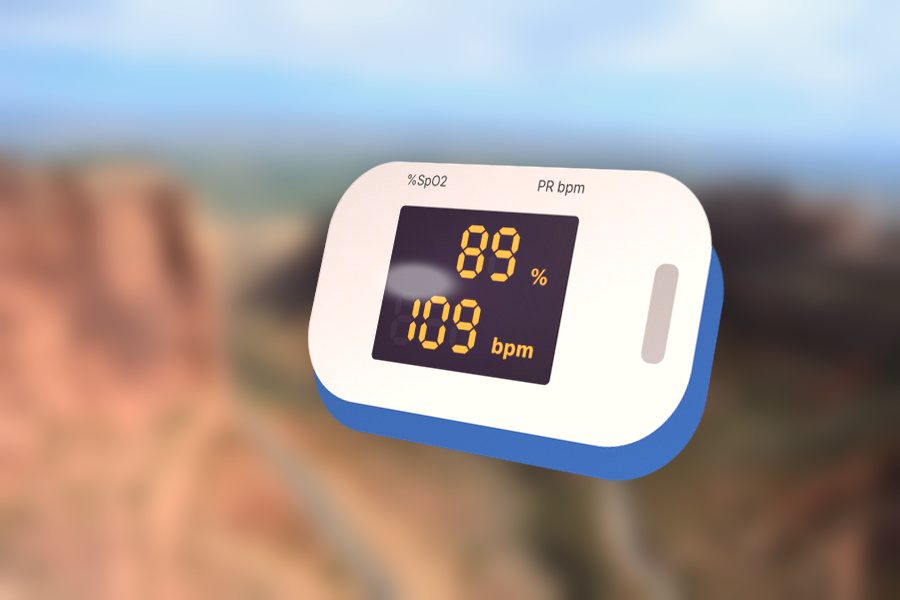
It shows 109 bpm
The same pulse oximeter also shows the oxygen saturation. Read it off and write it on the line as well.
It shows 89 %
